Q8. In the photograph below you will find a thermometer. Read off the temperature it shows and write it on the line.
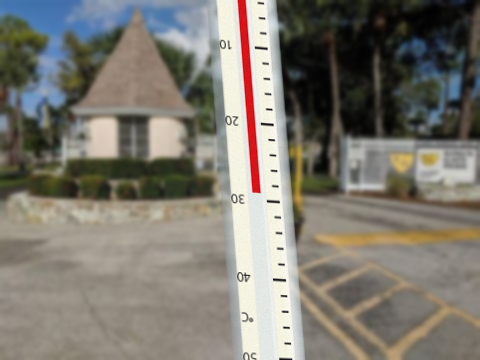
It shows 29 °C
